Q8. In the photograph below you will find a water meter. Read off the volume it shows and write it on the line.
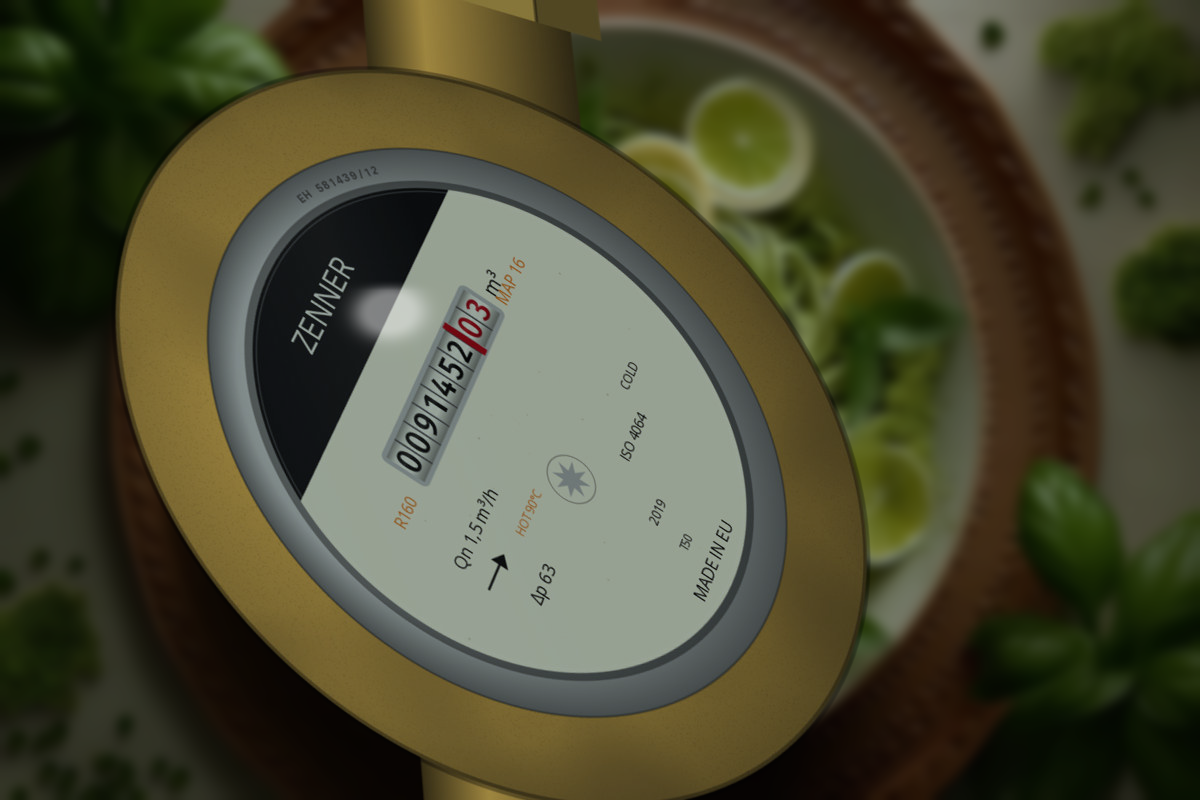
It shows 91452.03 m³
